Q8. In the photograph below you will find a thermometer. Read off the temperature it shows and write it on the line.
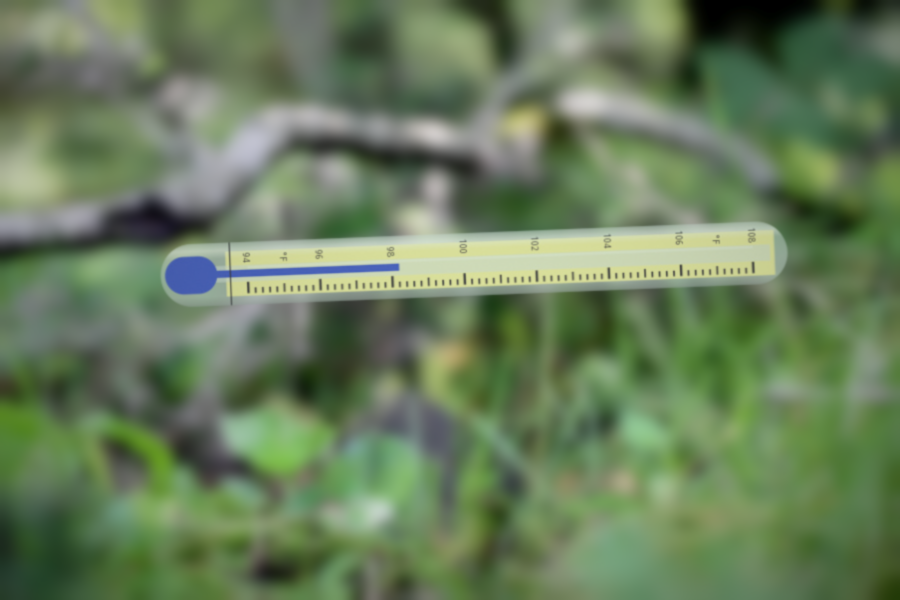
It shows 98.2 °F
